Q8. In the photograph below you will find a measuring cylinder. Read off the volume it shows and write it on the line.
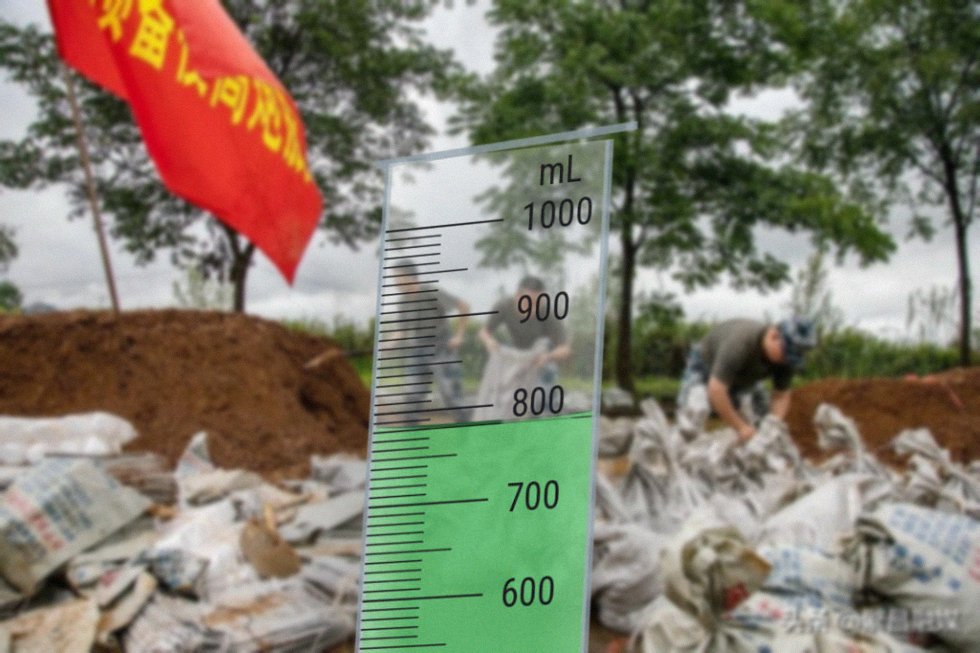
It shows 780 mL
